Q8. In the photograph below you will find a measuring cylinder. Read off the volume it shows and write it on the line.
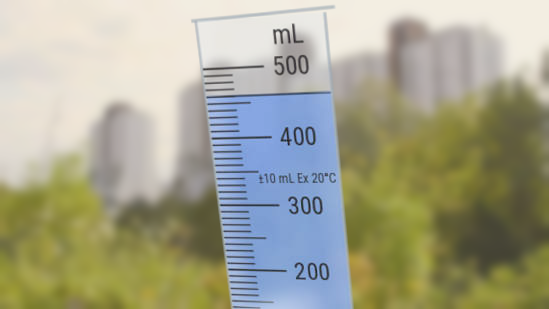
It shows 460 mL
